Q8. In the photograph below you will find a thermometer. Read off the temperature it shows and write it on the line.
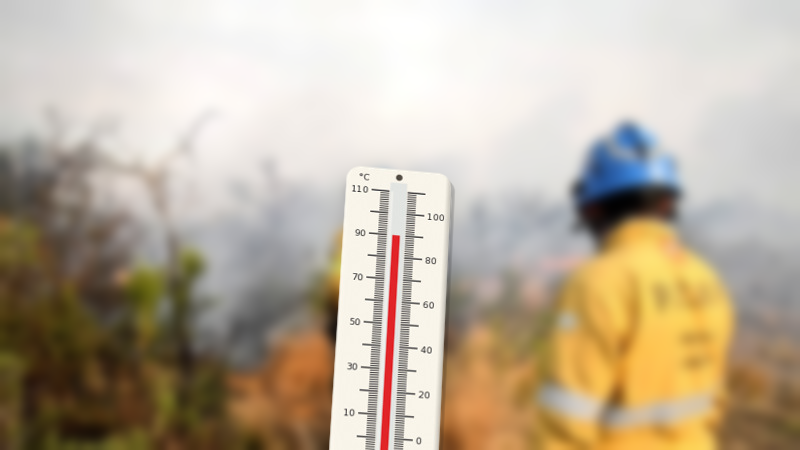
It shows 90 °C
